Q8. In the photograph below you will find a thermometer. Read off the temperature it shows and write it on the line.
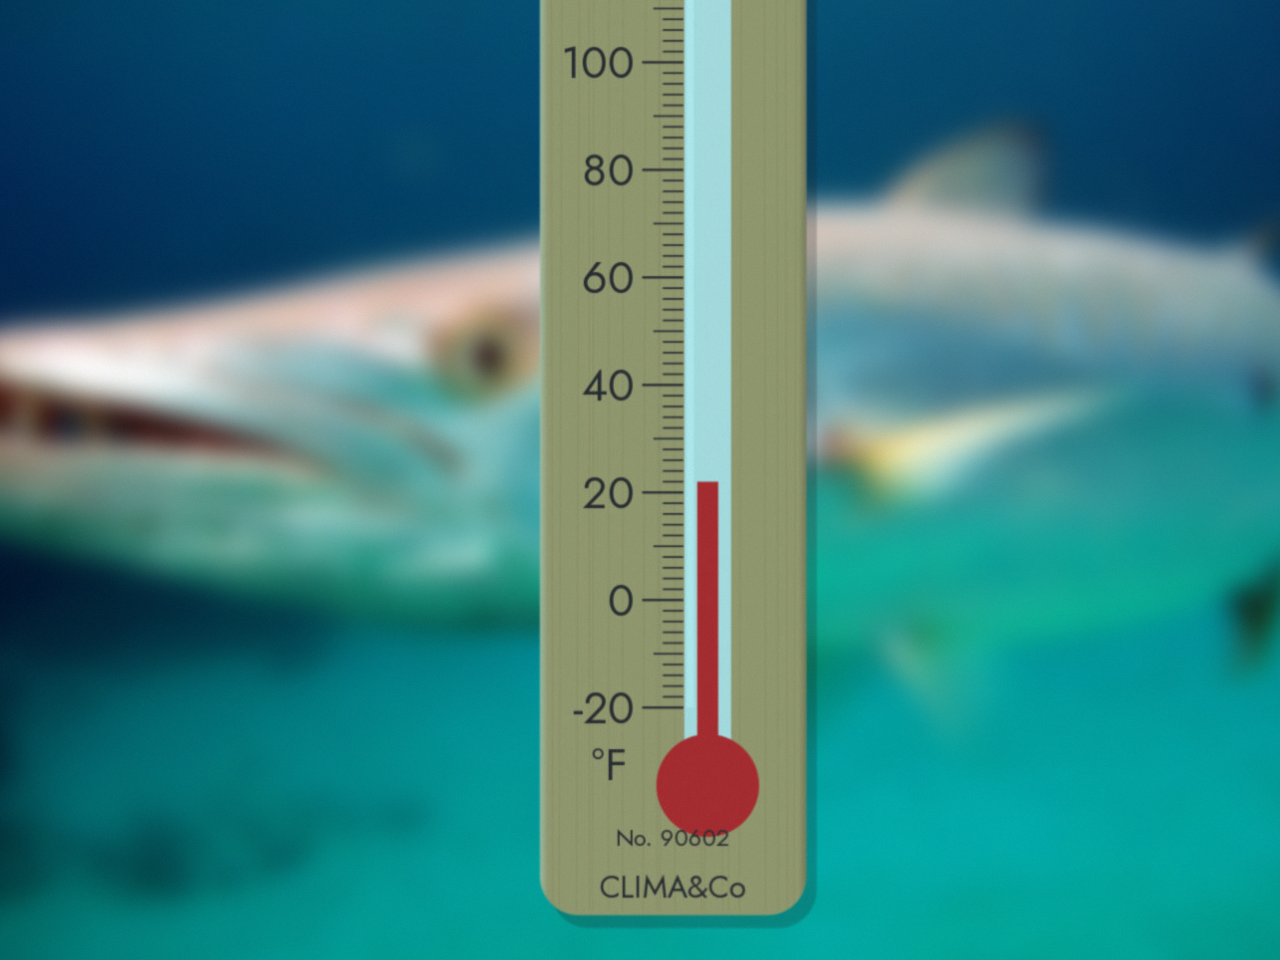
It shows 22 °F
